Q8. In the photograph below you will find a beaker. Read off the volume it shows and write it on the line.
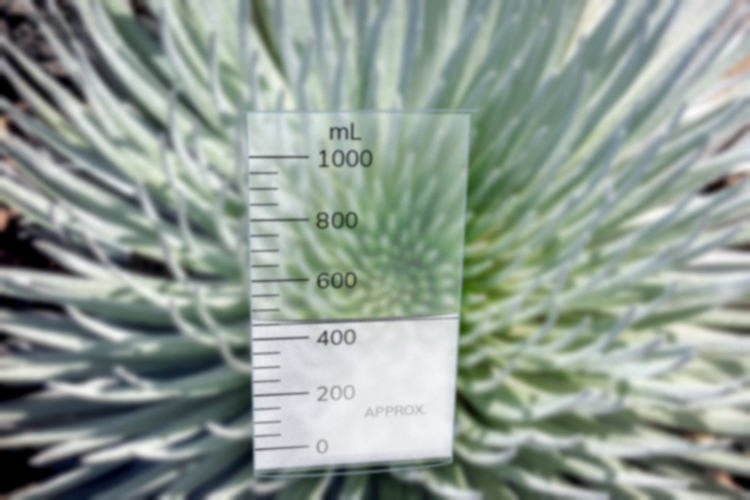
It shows 450 mL
